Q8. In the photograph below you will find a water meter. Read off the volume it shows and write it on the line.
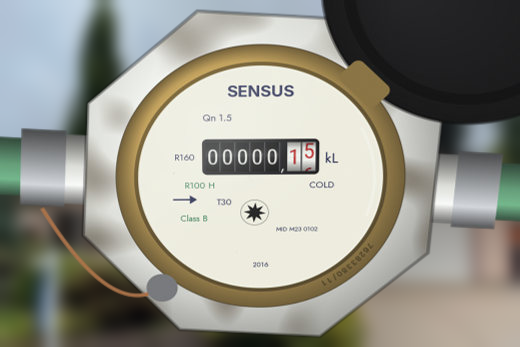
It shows 0.15 kL
